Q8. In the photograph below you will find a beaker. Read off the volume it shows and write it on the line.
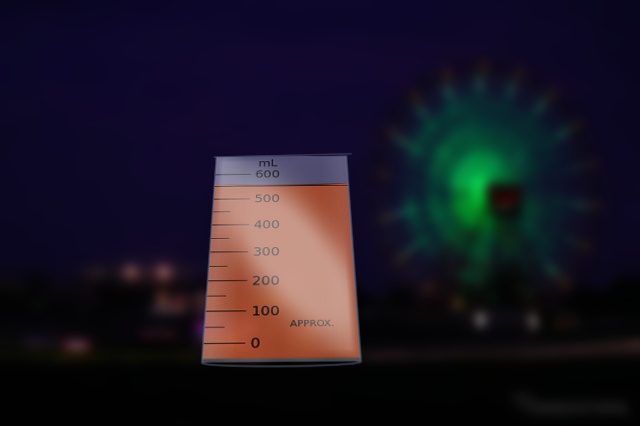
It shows 550 mL
